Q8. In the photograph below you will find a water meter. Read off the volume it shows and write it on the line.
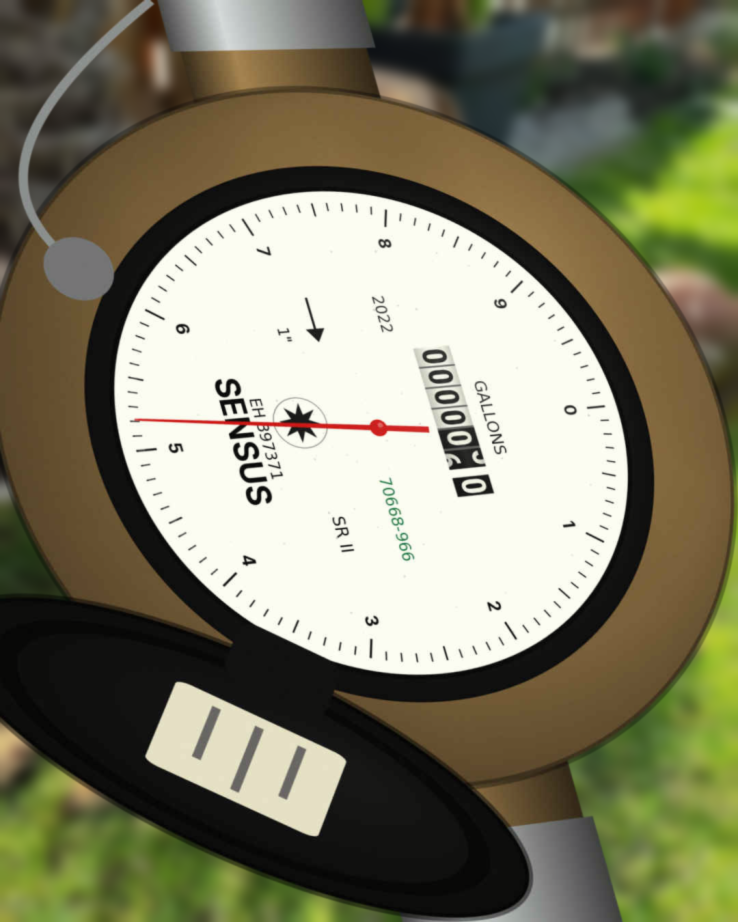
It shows 55.2 gal
